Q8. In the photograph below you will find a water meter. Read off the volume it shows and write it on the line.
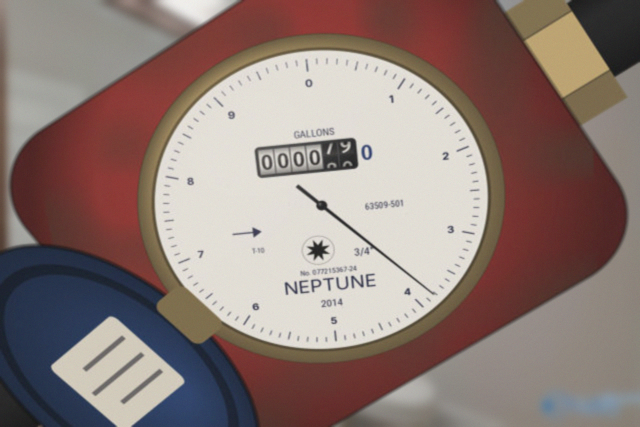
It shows 793.8 gal
